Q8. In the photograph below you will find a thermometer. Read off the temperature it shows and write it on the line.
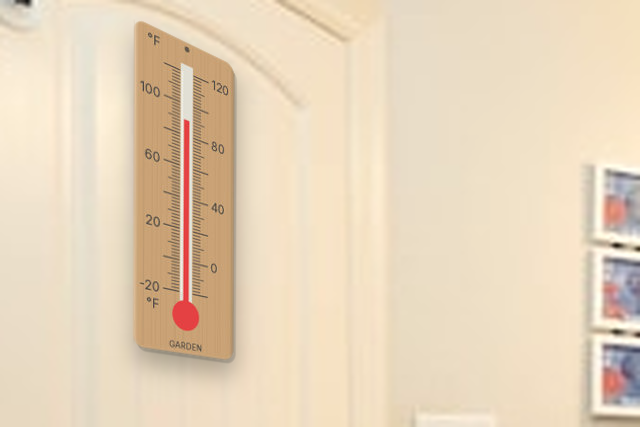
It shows 90 °F
